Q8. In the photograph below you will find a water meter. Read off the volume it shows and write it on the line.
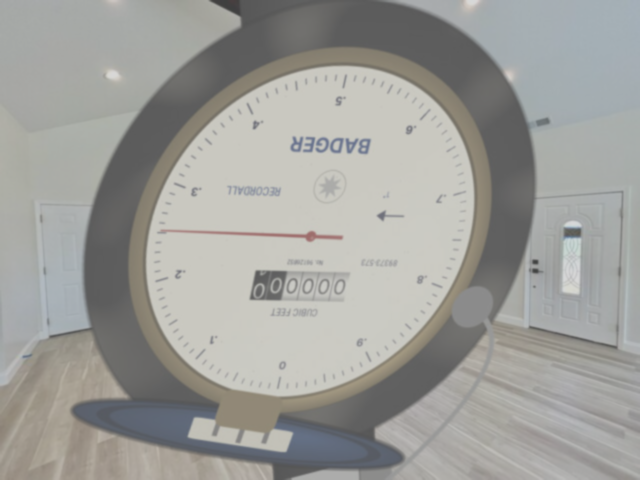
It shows 0.25 ft³
